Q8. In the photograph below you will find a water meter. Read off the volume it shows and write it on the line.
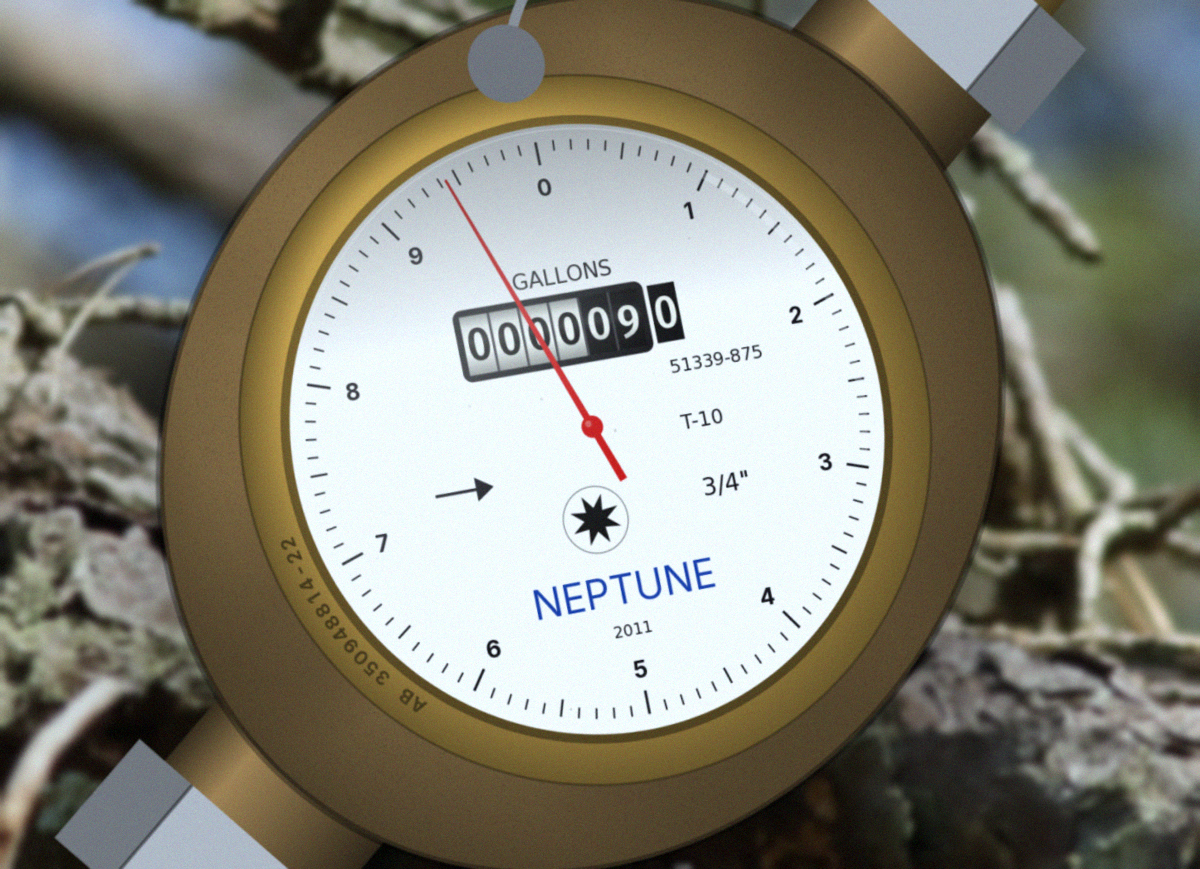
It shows 89.4 gal
